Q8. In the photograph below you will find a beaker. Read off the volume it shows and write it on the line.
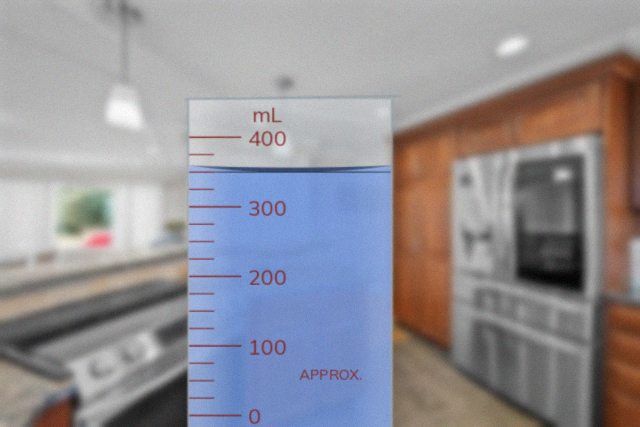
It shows 350 mL
